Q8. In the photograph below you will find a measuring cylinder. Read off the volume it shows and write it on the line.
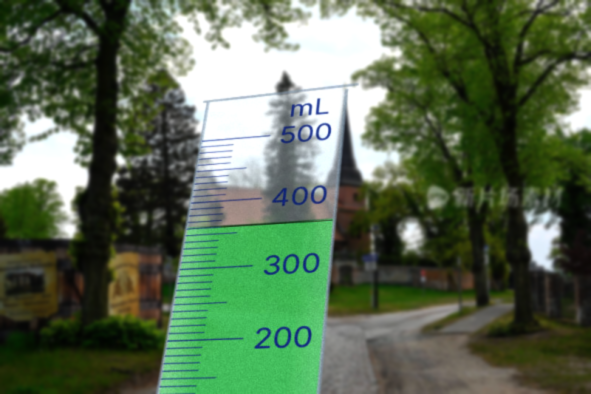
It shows 360 mL
